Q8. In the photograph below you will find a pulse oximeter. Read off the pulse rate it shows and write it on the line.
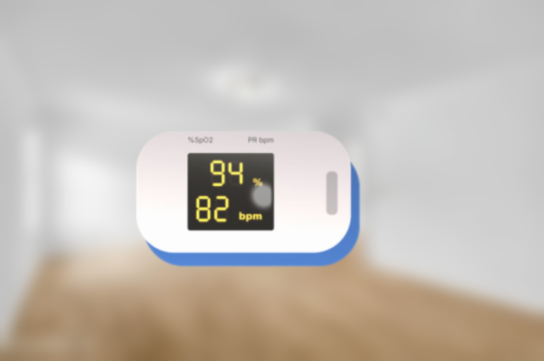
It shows 82 bpm
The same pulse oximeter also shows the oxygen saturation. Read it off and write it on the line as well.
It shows 94 %
